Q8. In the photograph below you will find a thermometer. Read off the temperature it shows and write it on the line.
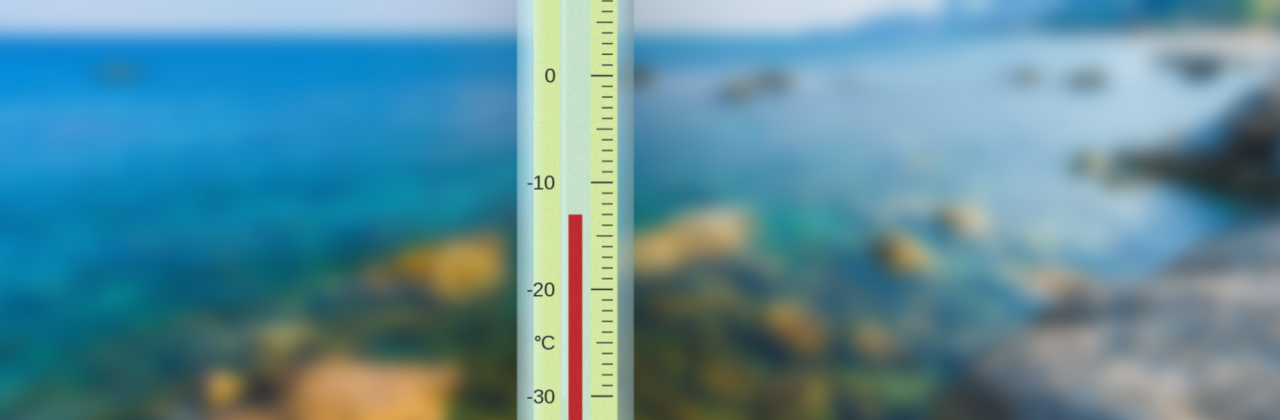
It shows -13 °C
